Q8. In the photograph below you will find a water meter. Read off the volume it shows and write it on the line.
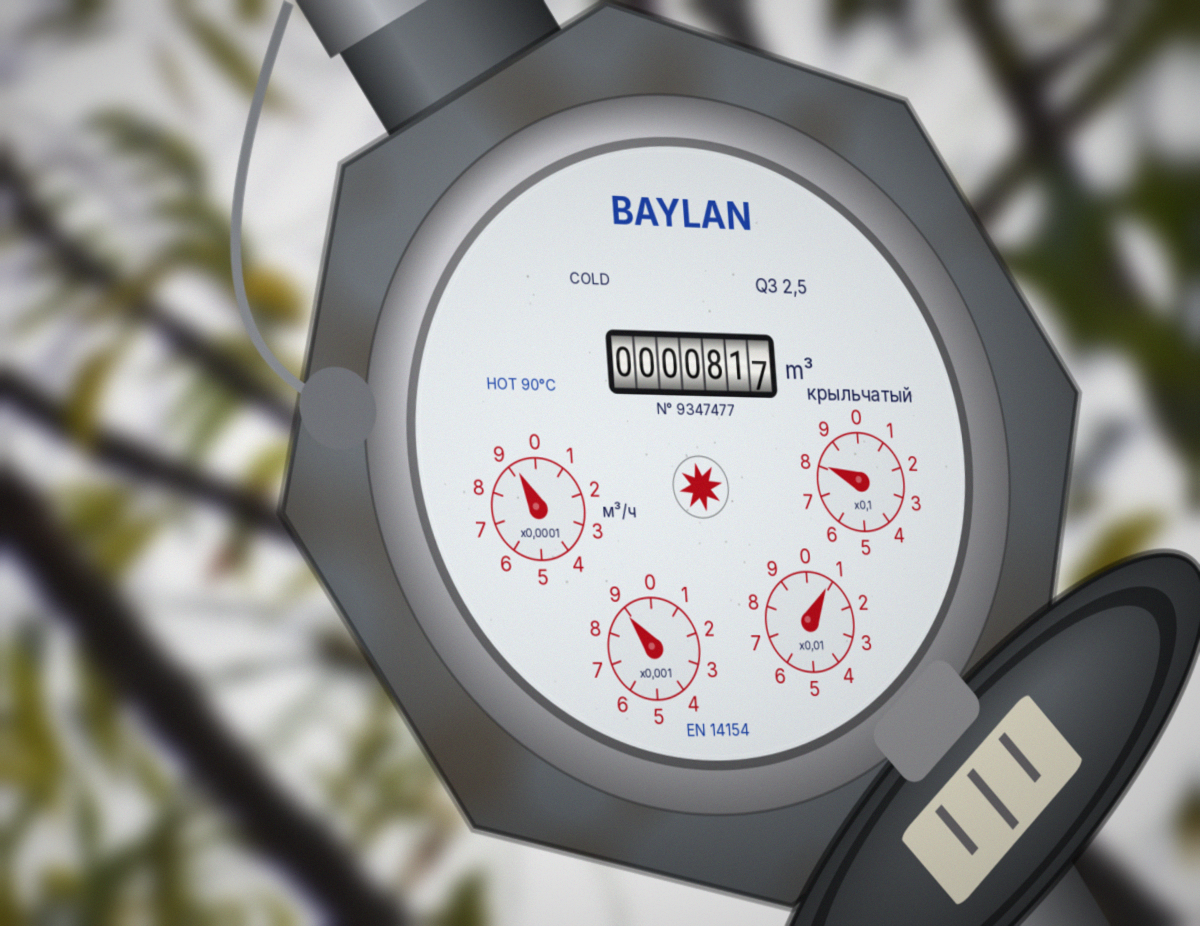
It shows 816.8089 m³
